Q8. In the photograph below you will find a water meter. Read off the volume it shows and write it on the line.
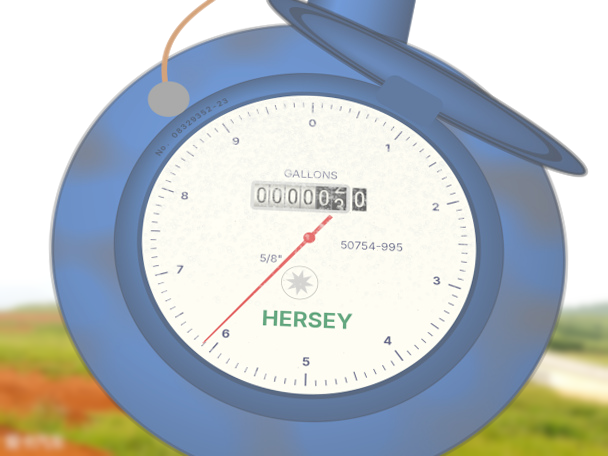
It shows 26.1 gal
